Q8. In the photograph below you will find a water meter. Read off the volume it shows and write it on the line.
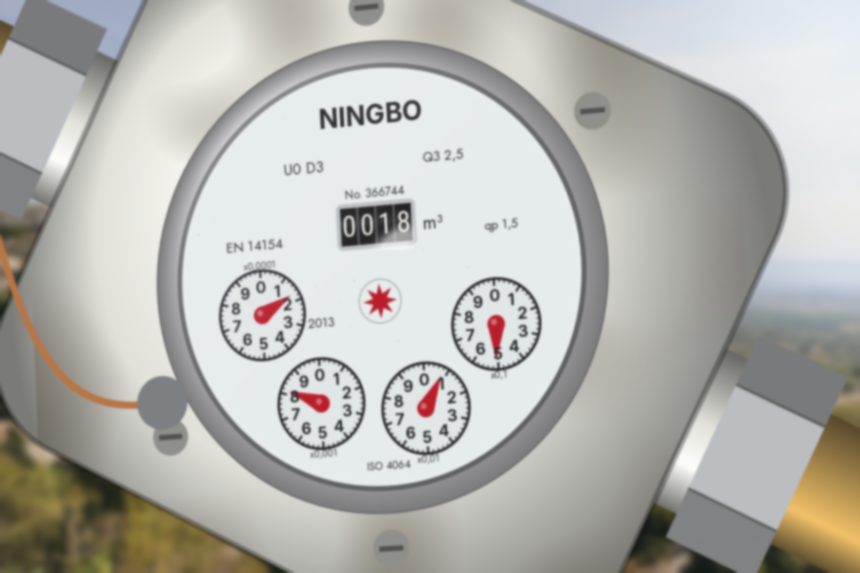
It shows 18.5081 m³
